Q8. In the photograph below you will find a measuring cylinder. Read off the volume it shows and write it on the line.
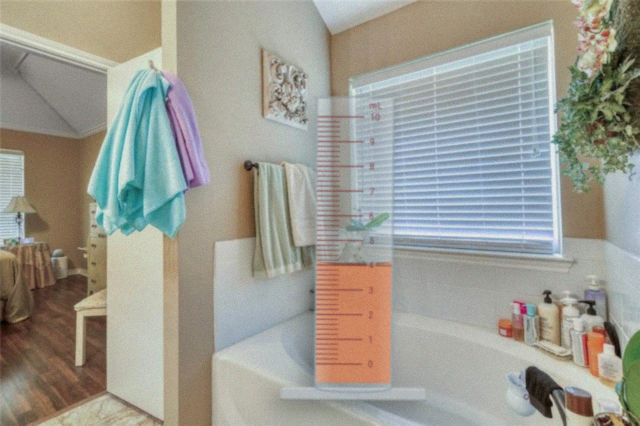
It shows 4 mL
